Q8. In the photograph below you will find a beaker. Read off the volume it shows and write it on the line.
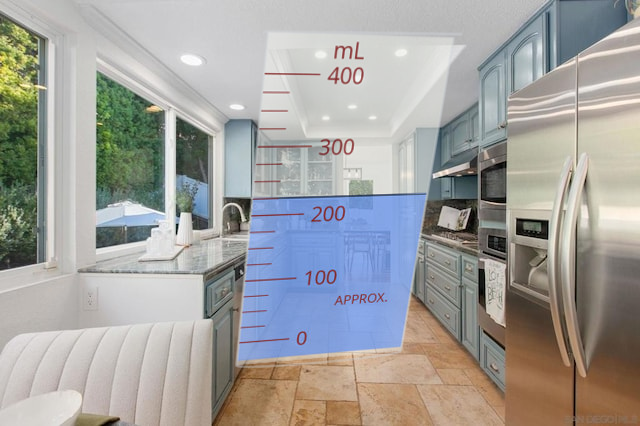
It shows 225 mL
